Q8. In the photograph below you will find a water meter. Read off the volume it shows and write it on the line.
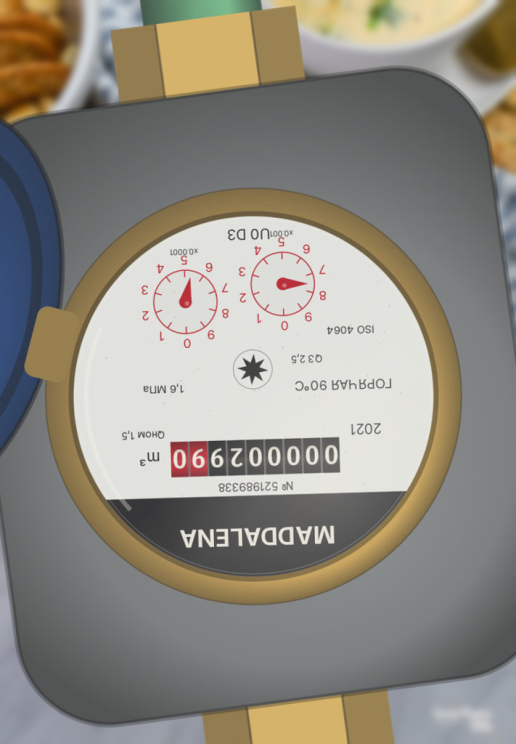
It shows 29.9075 m³
